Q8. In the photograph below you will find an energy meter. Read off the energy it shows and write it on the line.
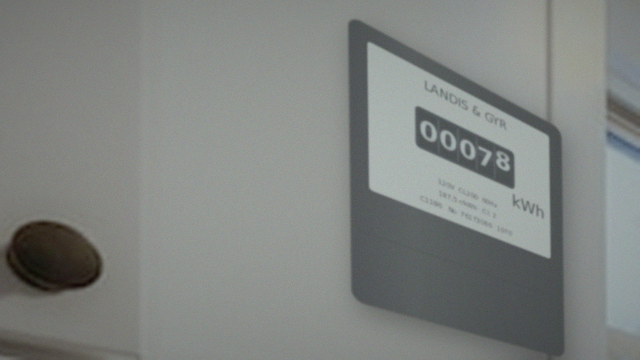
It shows 78 kWh
